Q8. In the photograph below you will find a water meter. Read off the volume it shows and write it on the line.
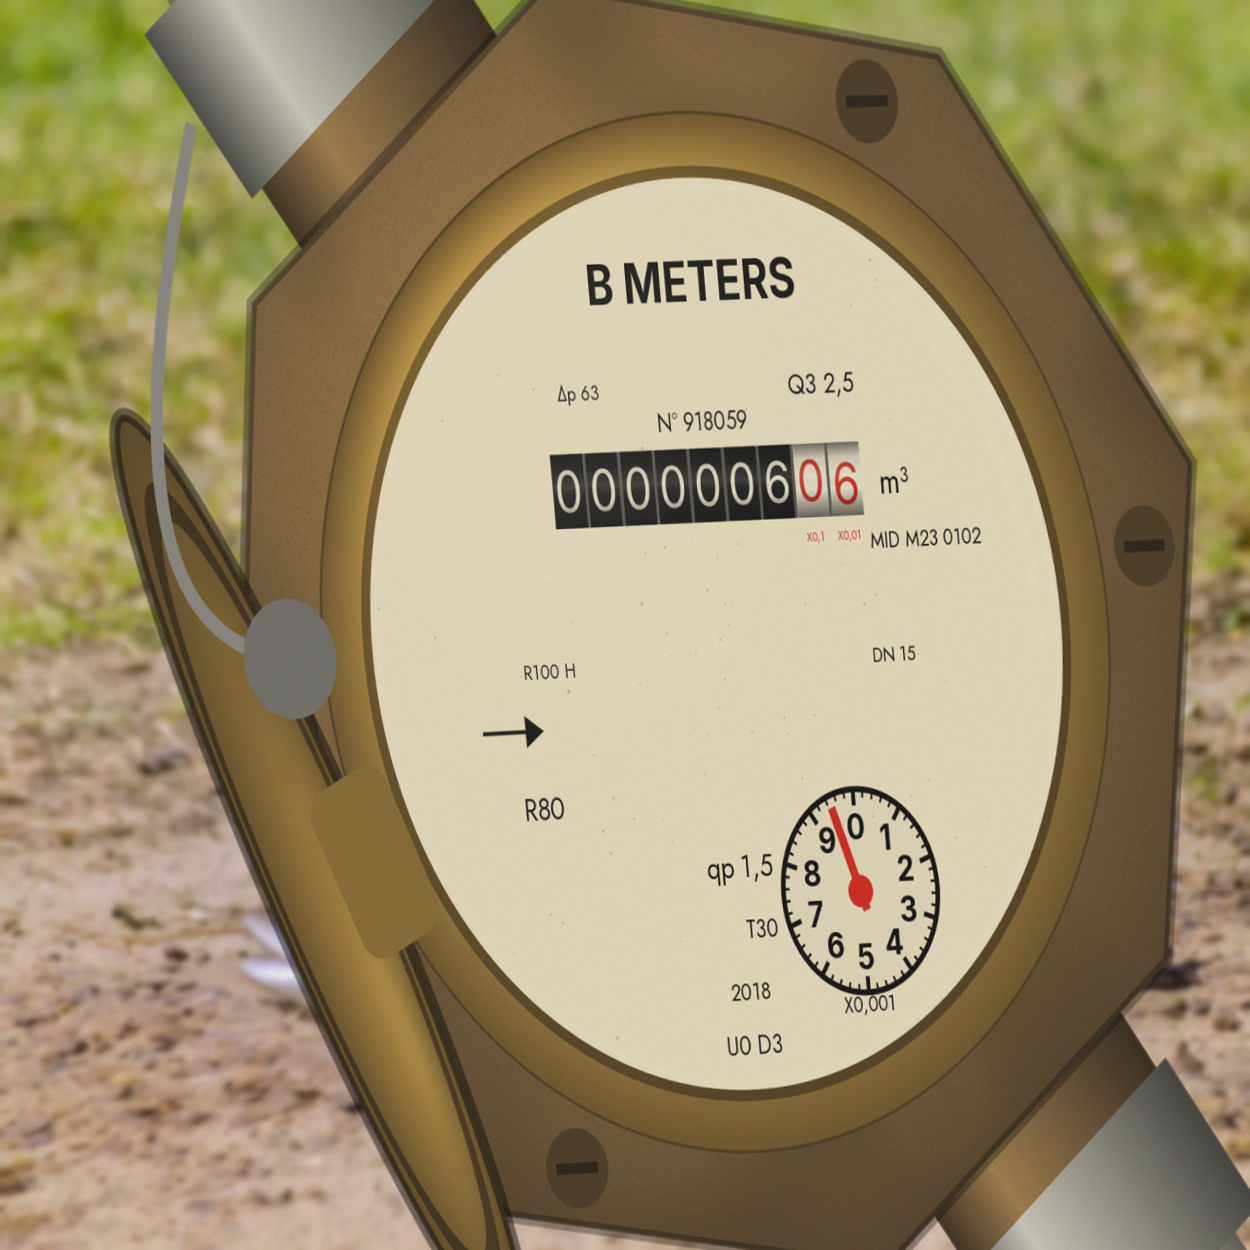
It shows 6.059 m³
